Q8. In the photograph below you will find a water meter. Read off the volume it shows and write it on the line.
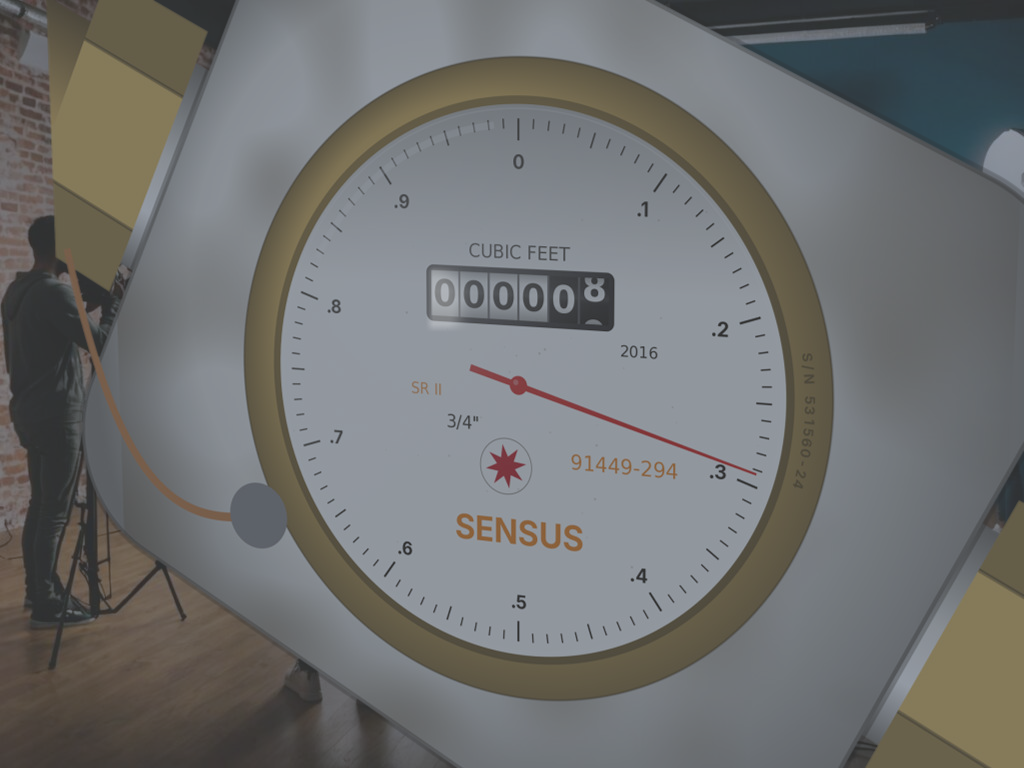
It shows 8.29 ft³
